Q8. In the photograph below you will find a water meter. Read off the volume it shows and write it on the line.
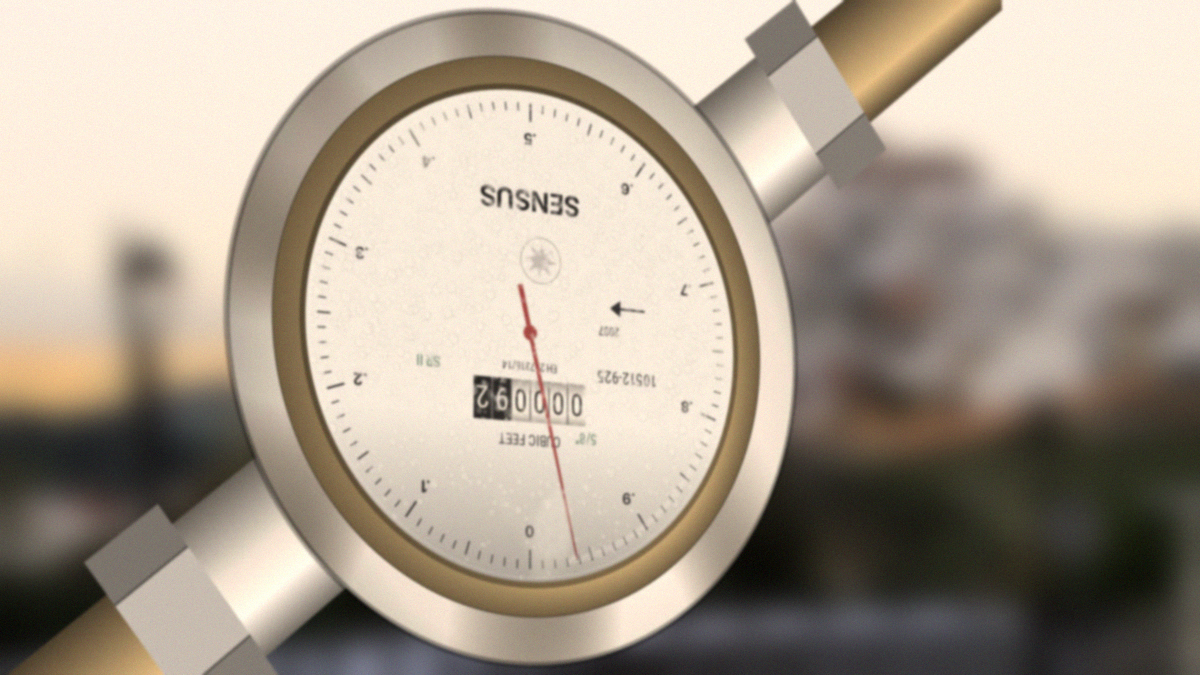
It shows 91.96 ft³
